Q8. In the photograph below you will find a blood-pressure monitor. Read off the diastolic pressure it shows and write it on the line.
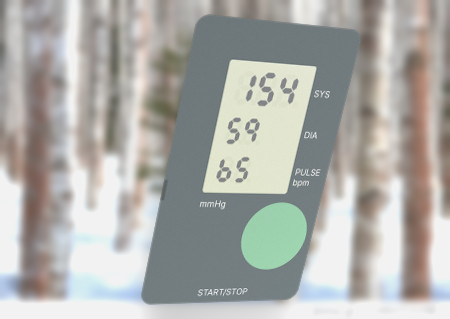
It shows 59 mmHg
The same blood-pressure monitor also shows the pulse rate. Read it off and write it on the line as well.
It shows 65 bpm
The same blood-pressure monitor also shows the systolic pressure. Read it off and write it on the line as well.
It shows 154 mmHg
